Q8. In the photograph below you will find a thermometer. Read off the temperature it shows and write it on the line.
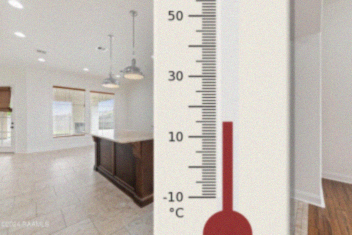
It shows 15 °C
